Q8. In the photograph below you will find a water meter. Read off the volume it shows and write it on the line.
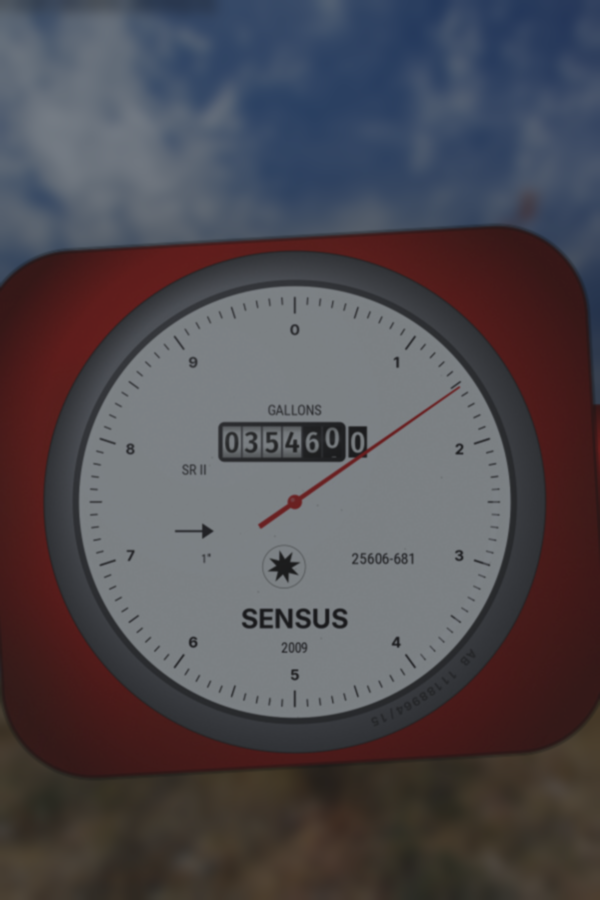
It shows 354601.5 gal
